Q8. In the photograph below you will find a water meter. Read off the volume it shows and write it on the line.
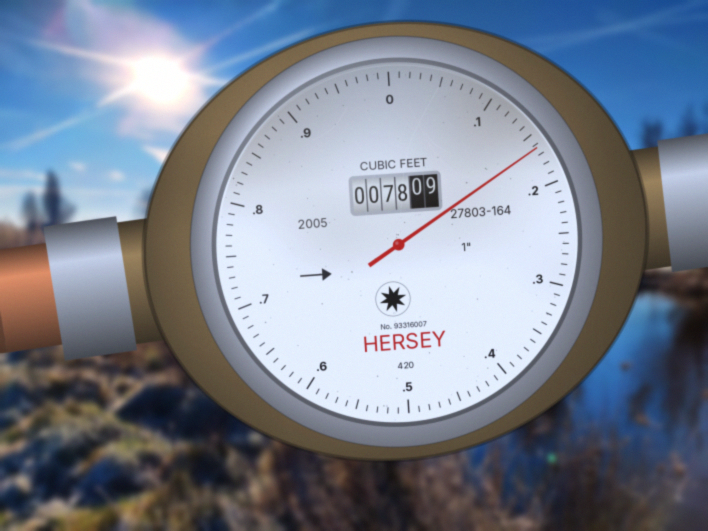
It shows 7809.16 ft³
